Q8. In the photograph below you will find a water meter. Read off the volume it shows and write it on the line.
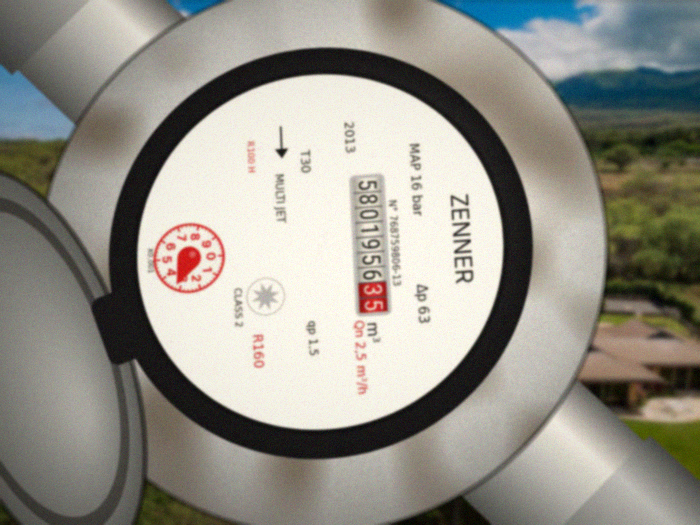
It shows 5801956.353 m³
